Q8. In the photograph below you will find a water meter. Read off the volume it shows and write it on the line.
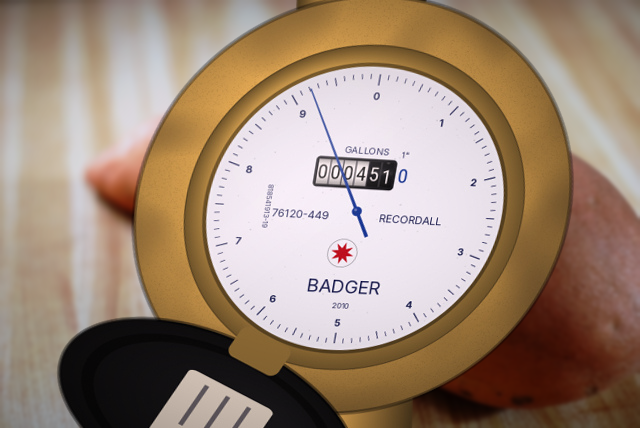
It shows 4509.2 gal
